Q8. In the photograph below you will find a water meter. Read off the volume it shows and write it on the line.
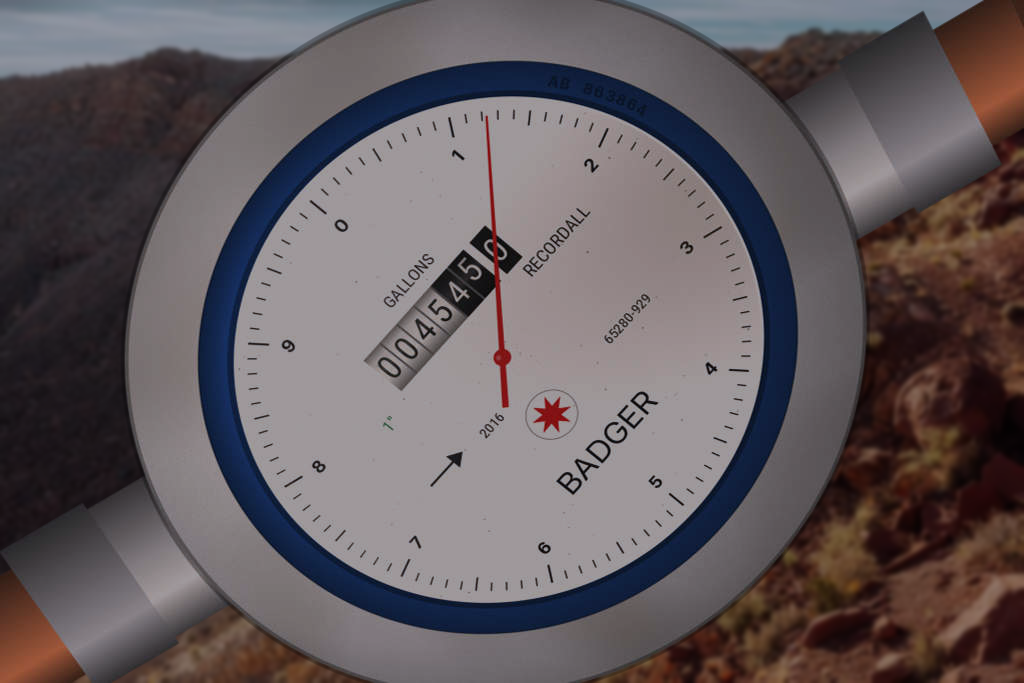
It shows 45451.2 gal
